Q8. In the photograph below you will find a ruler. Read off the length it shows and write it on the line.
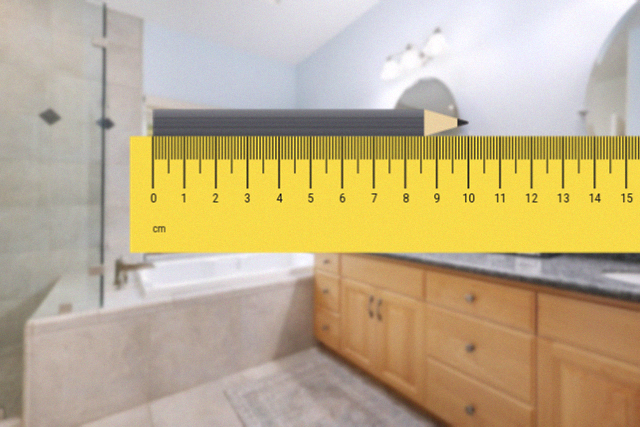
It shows 10 cm
